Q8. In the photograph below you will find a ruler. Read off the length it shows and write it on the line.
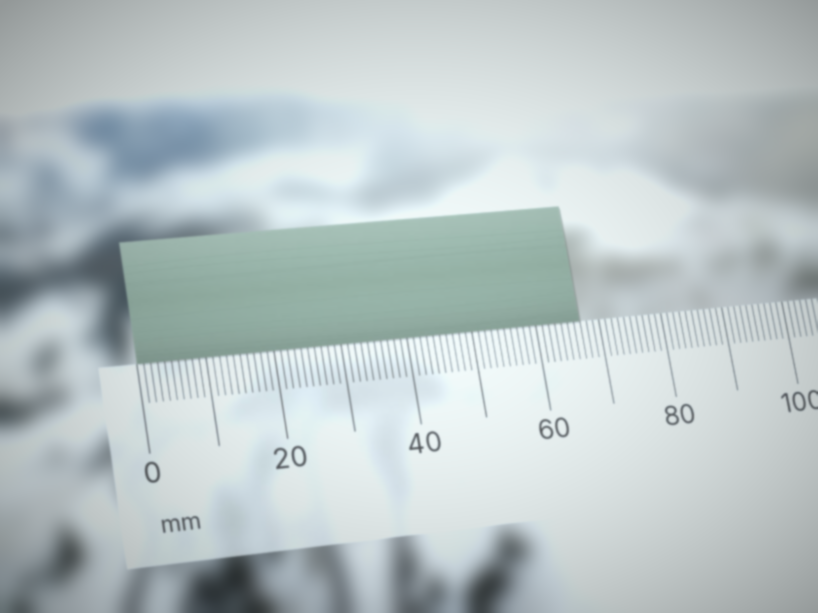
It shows 67 mm
